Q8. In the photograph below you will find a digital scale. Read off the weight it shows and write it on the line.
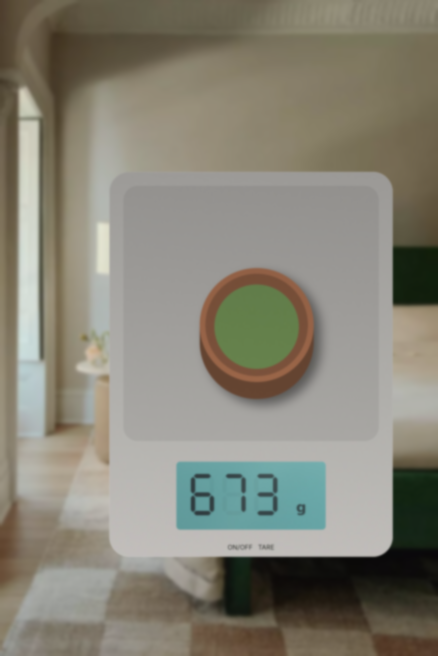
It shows 673 g
